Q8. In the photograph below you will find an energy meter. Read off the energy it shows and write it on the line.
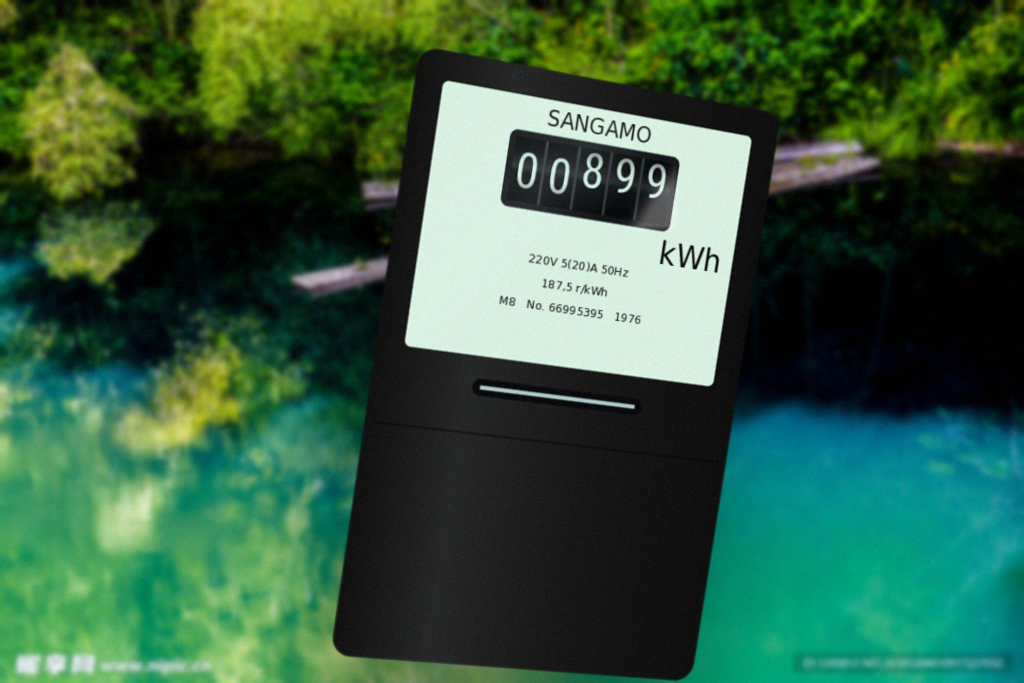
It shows 899 kWh
